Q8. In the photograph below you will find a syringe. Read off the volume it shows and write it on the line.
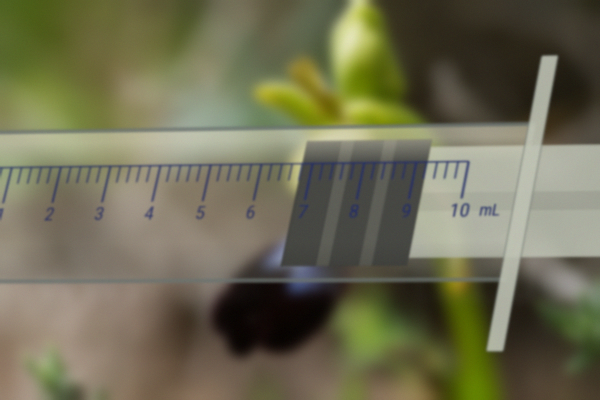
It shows 6.8 mL
